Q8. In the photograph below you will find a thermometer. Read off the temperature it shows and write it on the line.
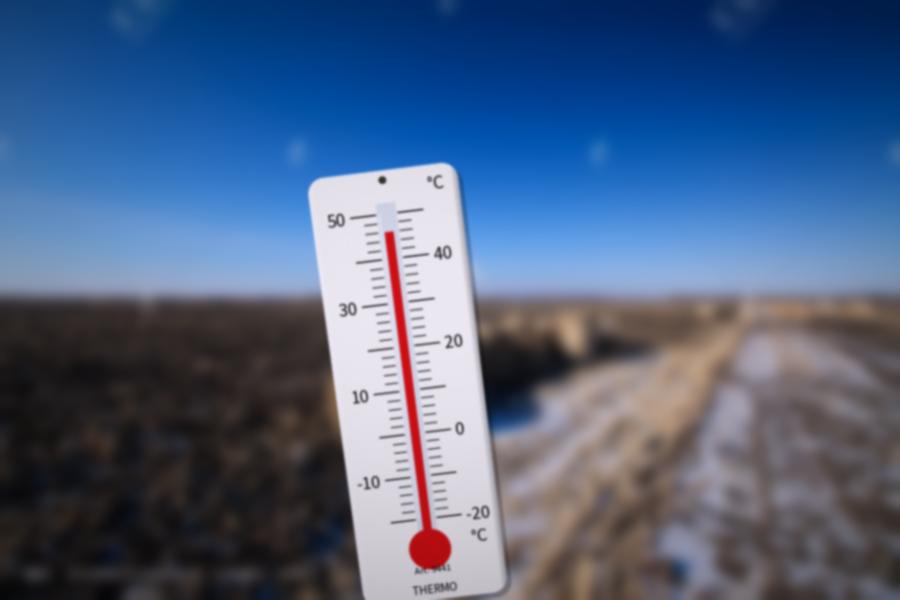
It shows 46 °C
